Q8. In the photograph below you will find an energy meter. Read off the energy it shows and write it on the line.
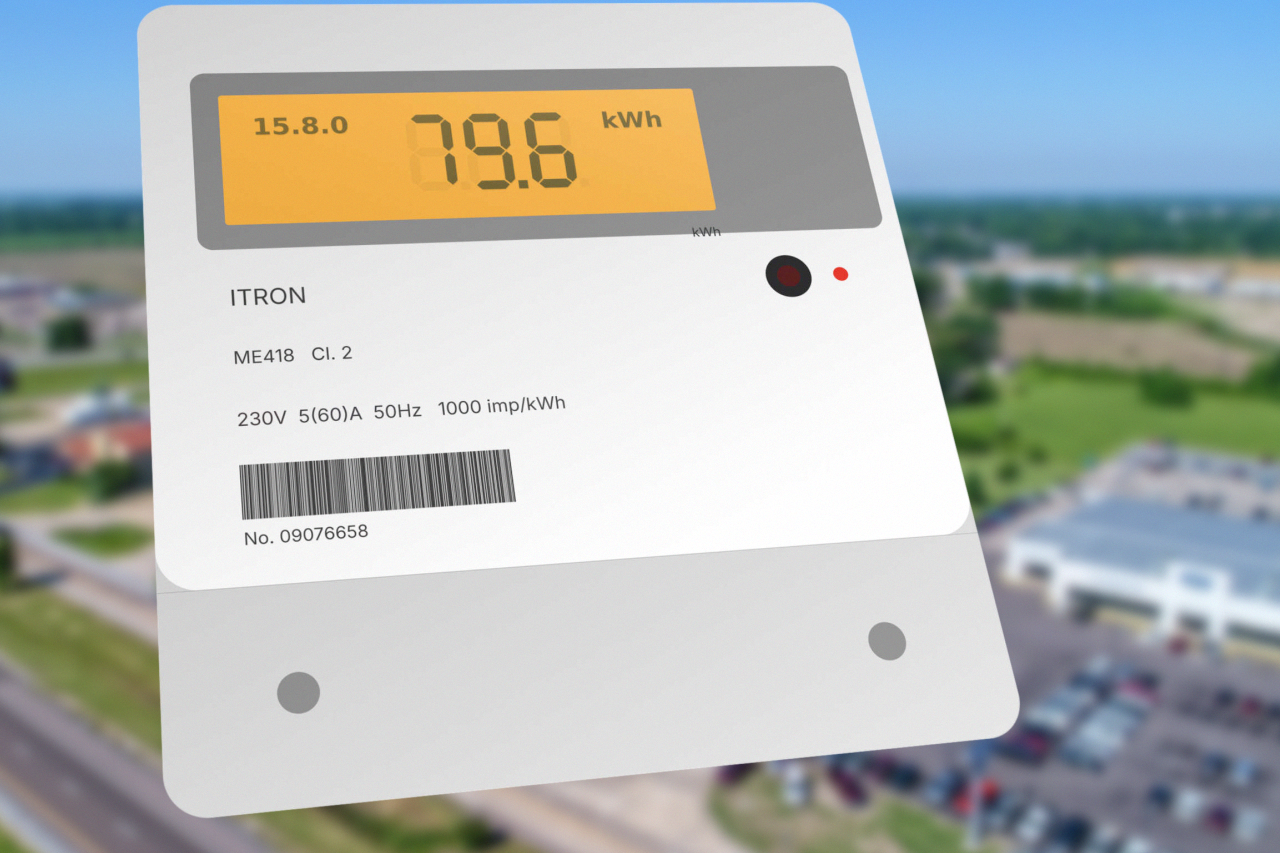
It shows 79.6 kWh
